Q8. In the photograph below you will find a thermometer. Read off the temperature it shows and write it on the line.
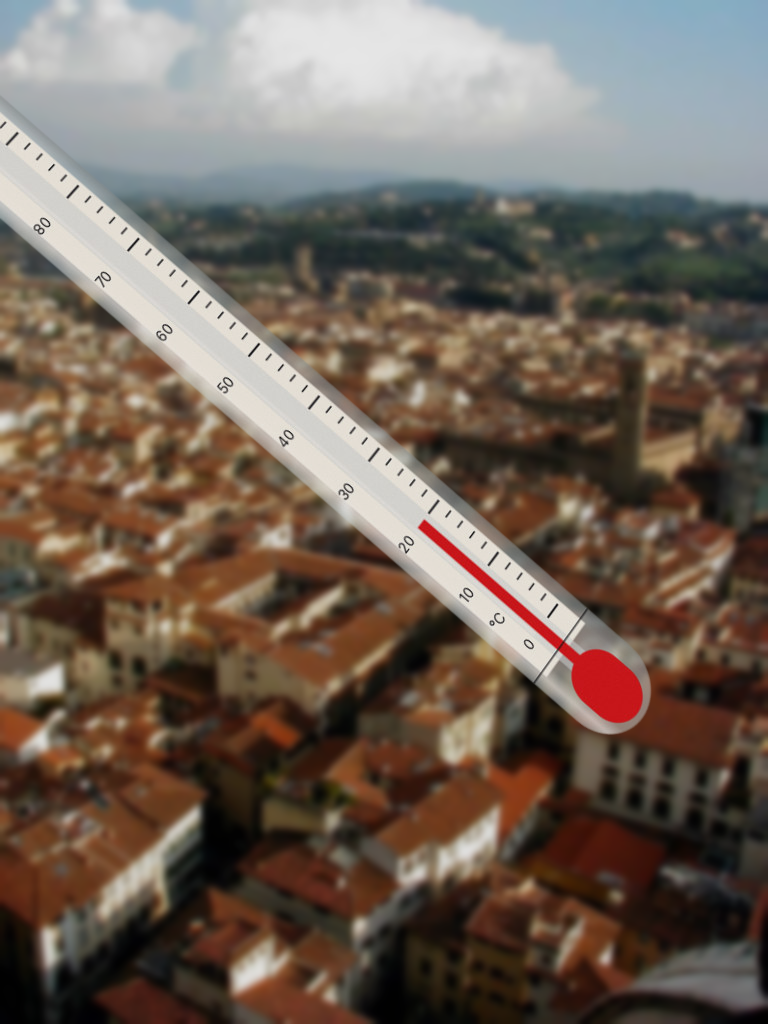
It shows 20 °C
